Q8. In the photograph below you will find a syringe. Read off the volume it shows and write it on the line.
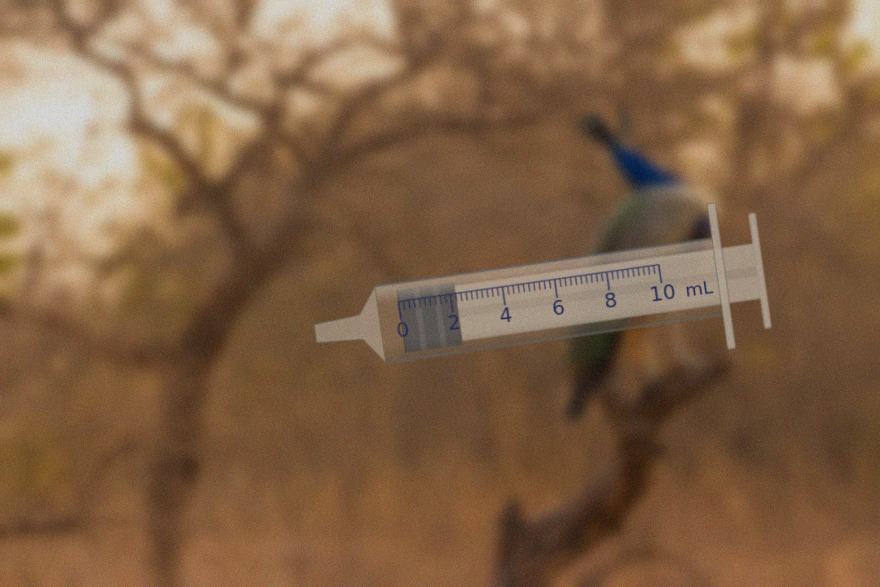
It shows 0 mL
